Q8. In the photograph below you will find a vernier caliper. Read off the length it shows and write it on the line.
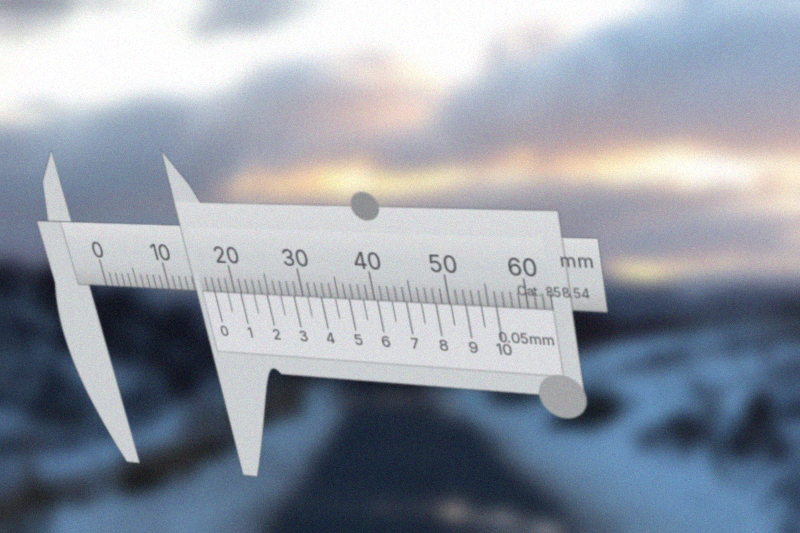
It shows 17.0 mm
